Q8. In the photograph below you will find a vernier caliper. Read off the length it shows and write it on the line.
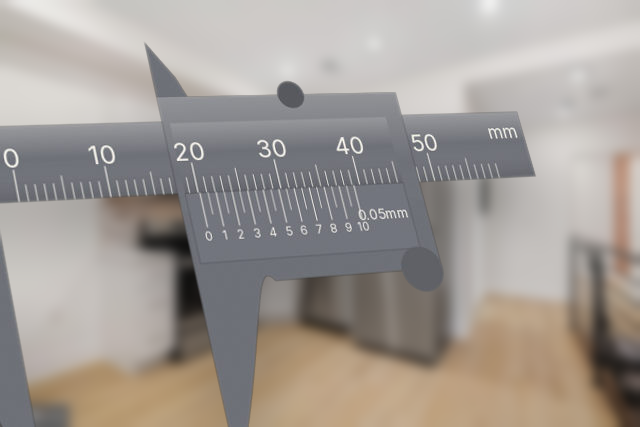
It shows 20.2 mm
